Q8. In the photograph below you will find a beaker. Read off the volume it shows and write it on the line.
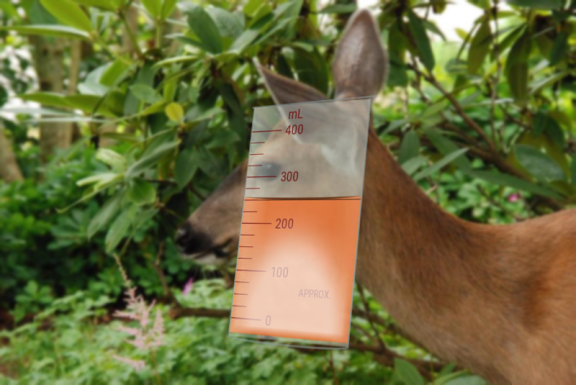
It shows 250 mL
